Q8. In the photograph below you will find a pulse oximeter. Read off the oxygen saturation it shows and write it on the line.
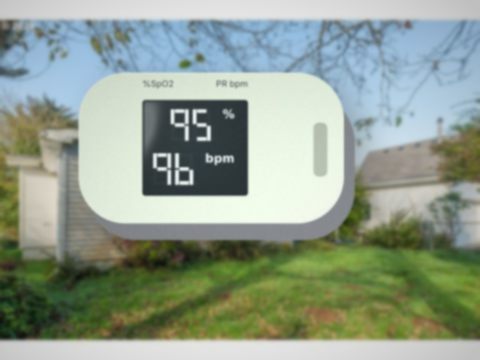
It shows 95 %
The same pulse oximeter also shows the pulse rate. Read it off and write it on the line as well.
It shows 96 bpm
